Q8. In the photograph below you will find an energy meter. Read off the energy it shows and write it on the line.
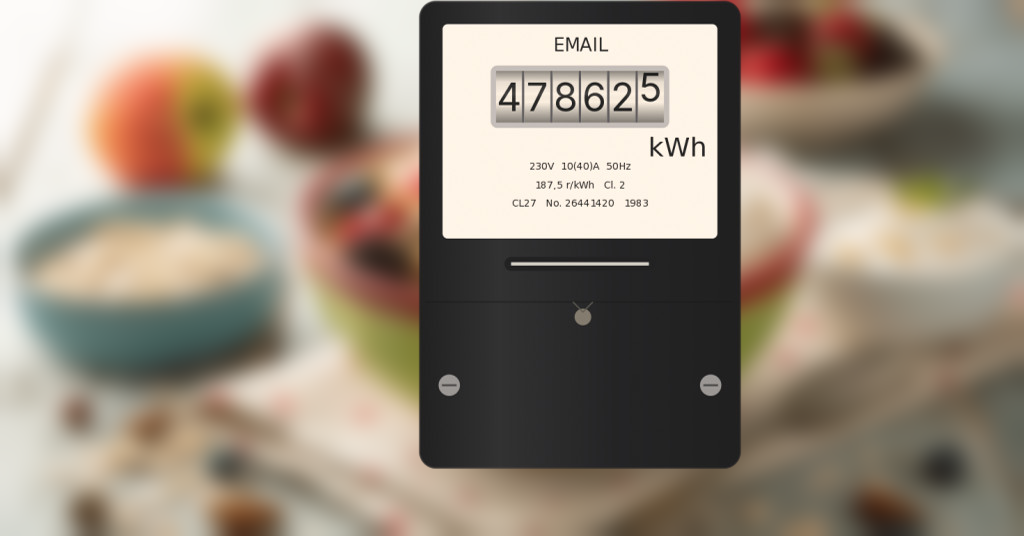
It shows 478625 kWh
